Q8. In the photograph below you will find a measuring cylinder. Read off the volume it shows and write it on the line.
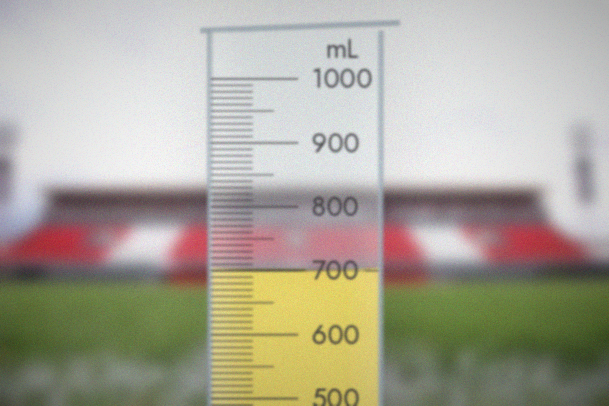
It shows 700 mL
